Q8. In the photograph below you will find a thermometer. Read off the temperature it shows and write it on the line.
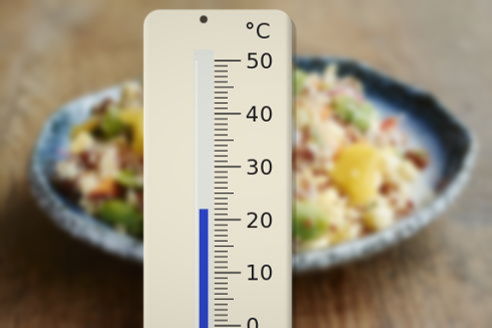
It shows 22 °C
